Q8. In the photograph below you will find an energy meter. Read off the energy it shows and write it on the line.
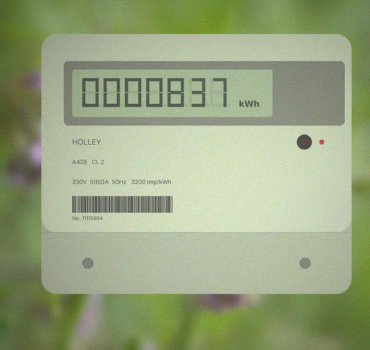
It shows 837 kWh
